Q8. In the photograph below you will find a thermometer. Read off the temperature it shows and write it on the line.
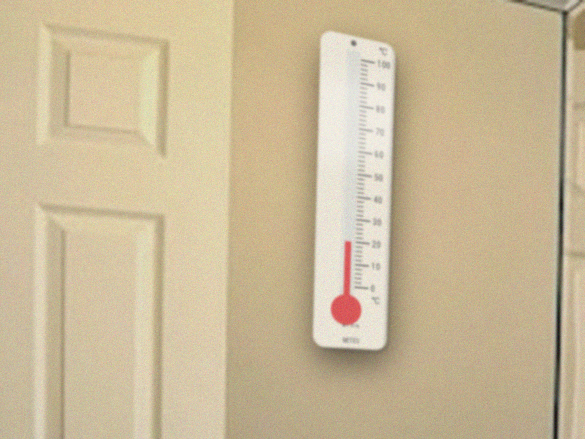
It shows 20 °C
